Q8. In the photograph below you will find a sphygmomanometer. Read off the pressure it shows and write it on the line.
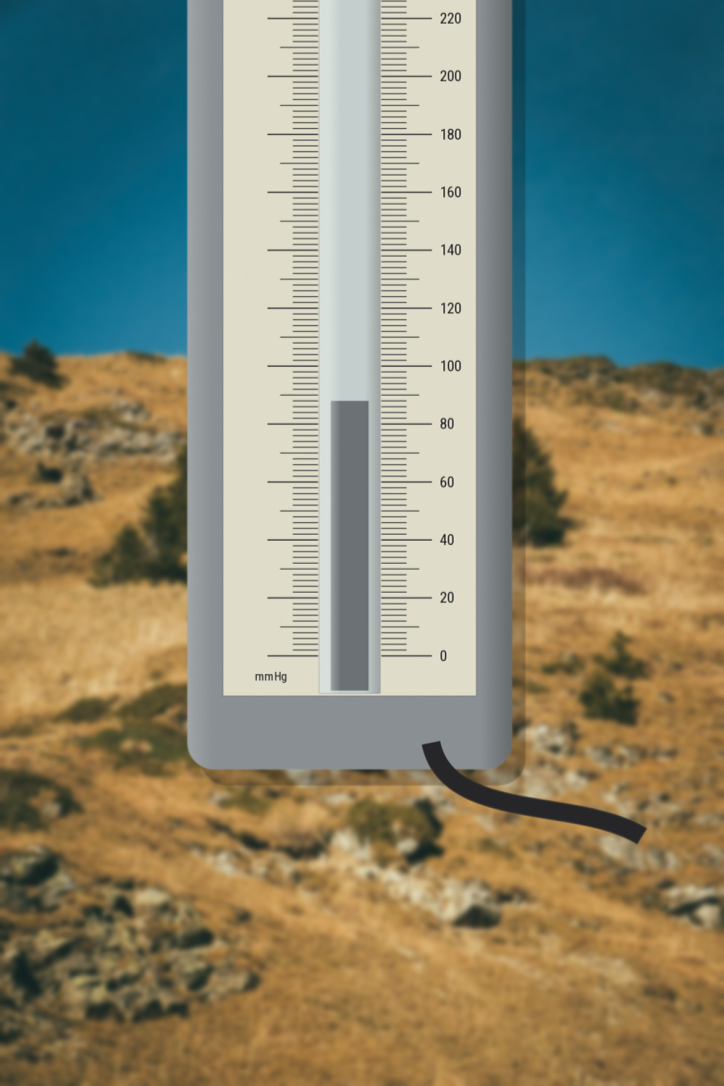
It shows 88 mmHg
